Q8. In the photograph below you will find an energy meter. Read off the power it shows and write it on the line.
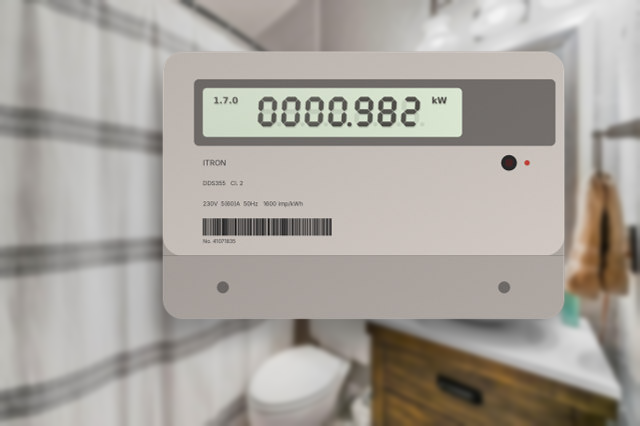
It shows 0.982 kW
